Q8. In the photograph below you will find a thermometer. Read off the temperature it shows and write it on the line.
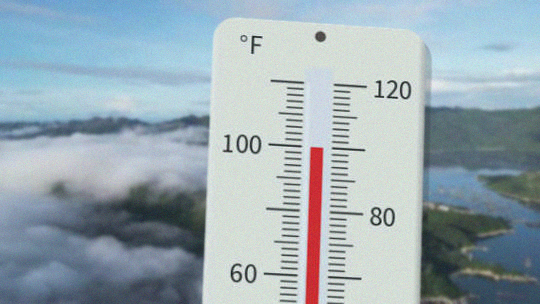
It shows 100 °F
